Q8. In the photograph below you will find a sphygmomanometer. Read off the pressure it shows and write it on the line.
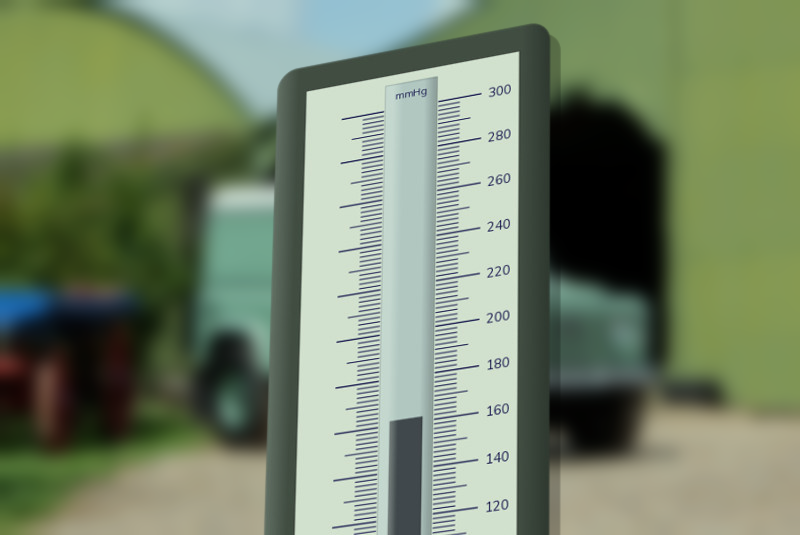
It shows 162 mmHg
